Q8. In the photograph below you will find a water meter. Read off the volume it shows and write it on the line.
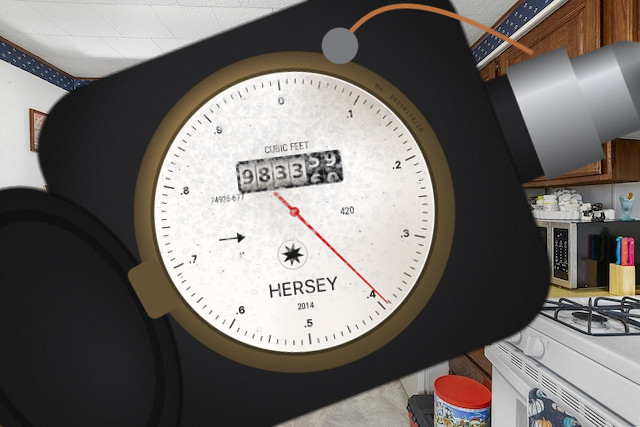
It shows 983359.39 ft³
